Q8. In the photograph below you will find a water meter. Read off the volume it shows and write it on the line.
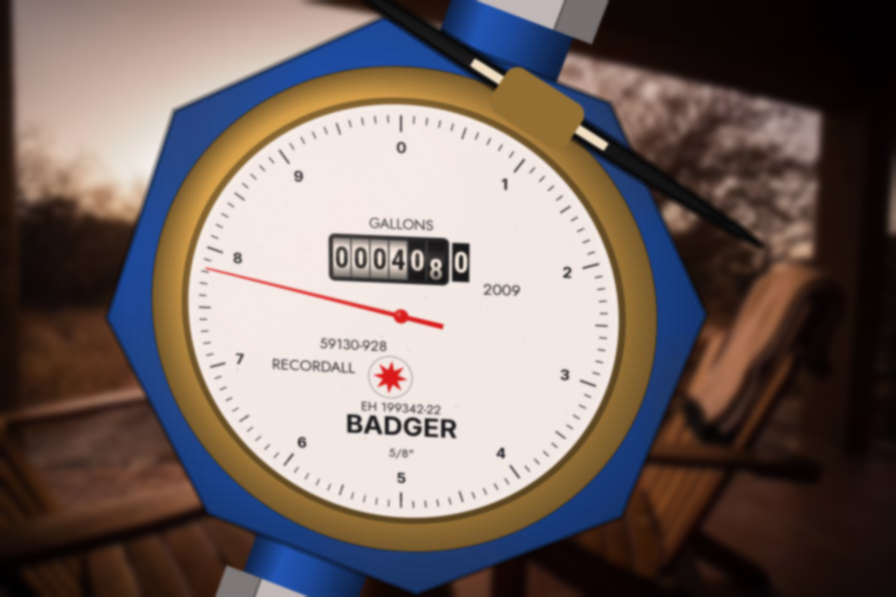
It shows 4077.8 gal
